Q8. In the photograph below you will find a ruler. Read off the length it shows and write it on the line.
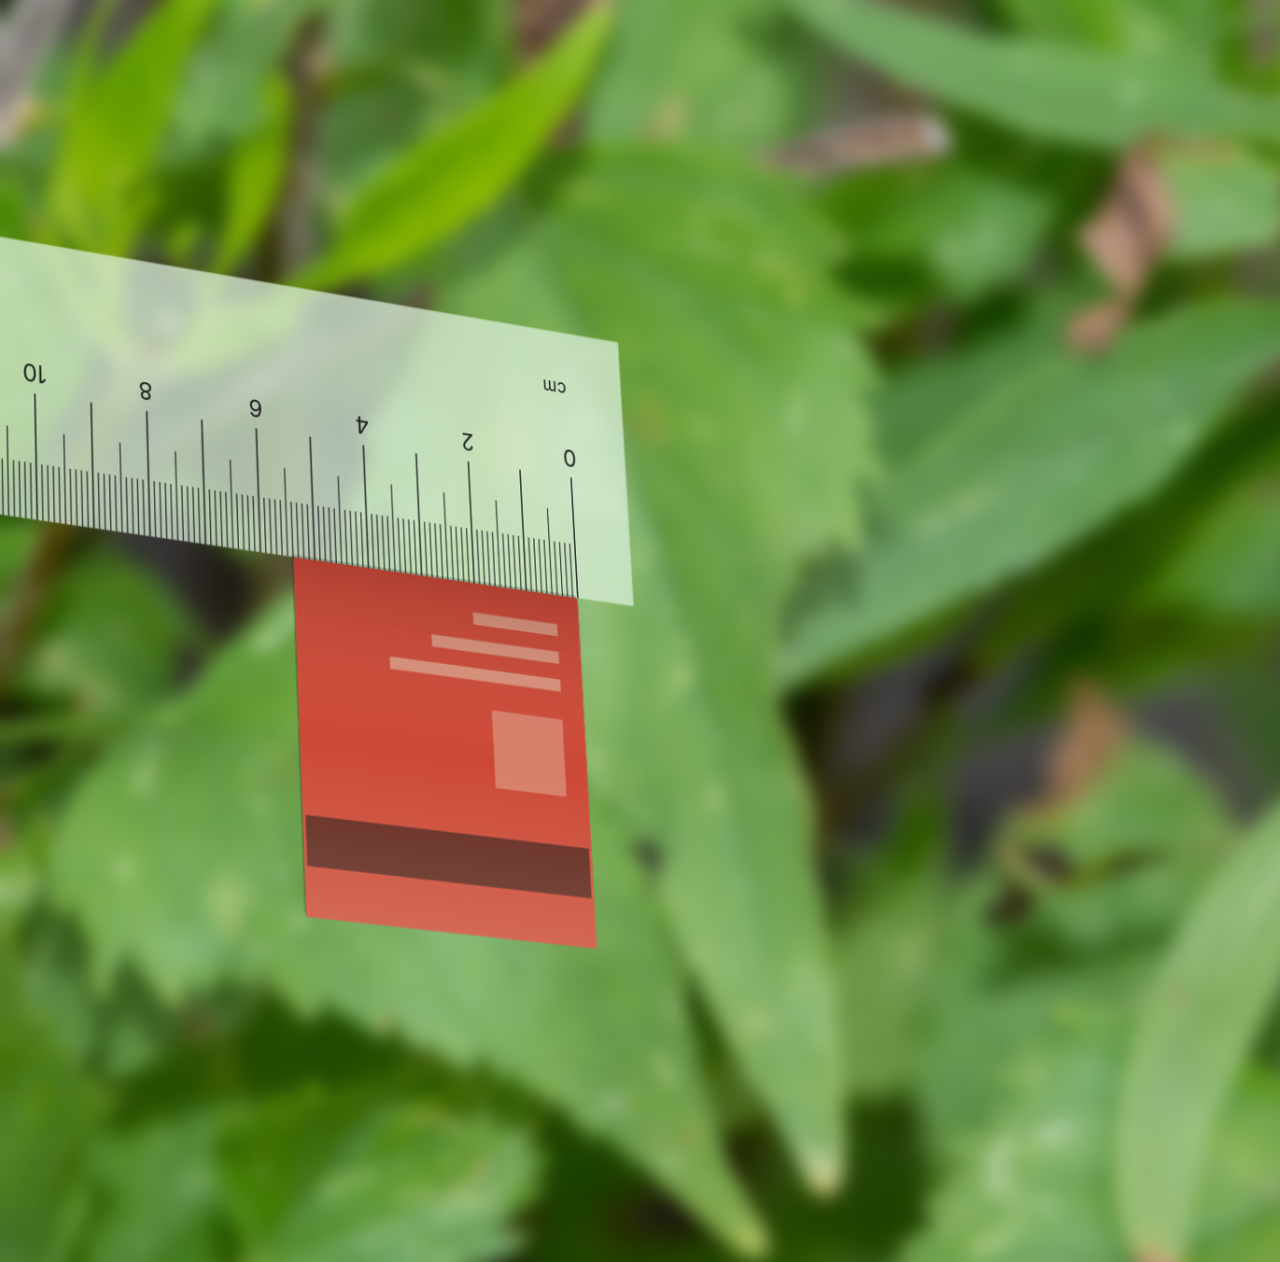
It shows 5.4 cm
